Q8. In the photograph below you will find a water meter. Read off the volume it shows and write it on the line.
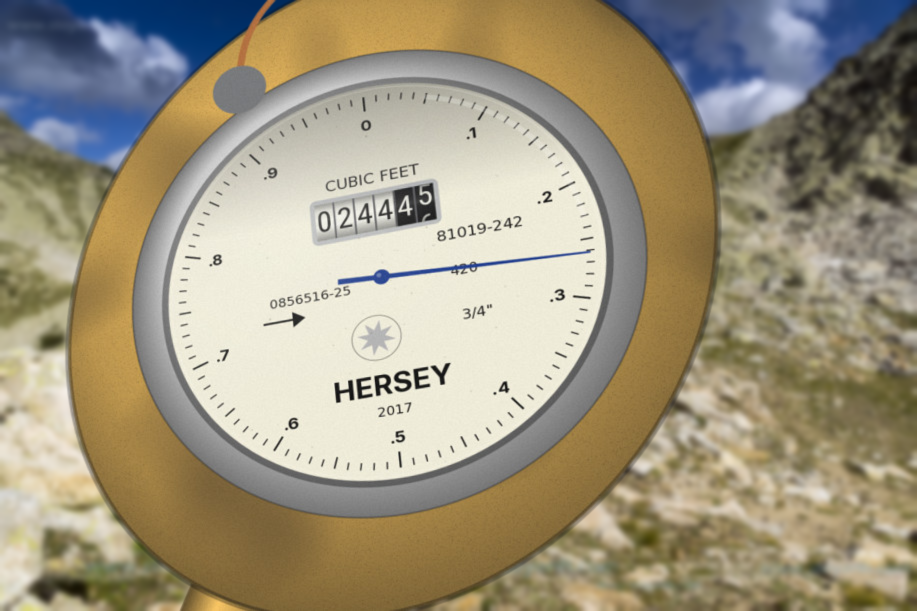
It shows 24445.26 ft³
